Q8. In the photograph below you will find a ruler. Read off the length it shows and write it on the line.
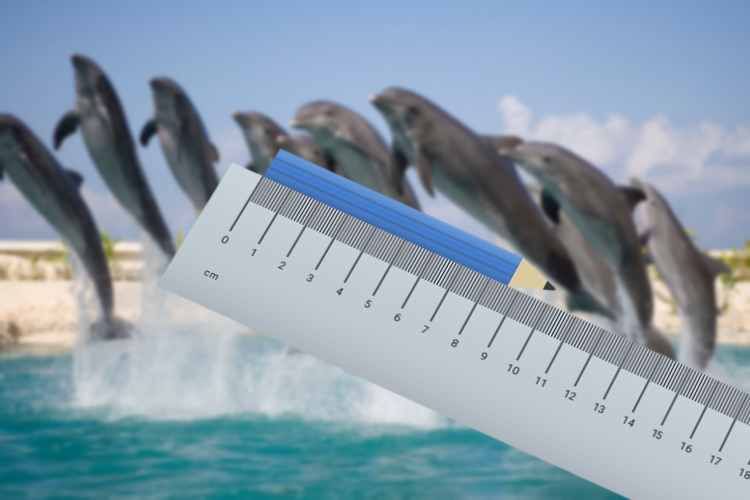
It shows 10 cm
